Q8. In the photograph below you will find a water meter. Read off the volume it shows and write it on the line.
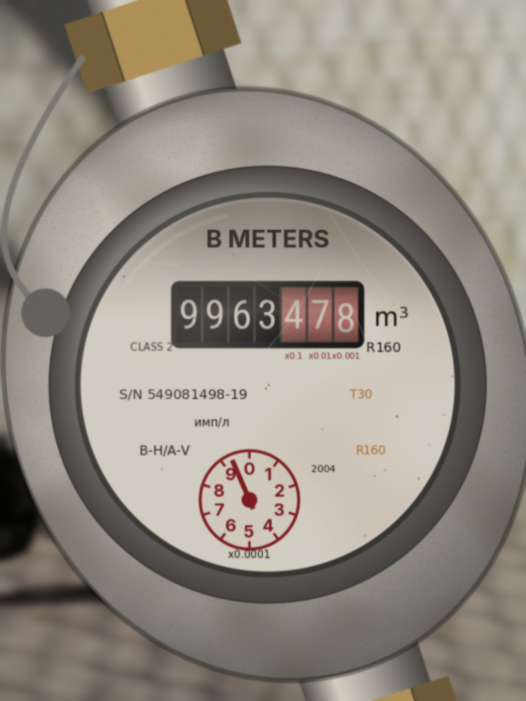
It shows 9963.4779 m³
